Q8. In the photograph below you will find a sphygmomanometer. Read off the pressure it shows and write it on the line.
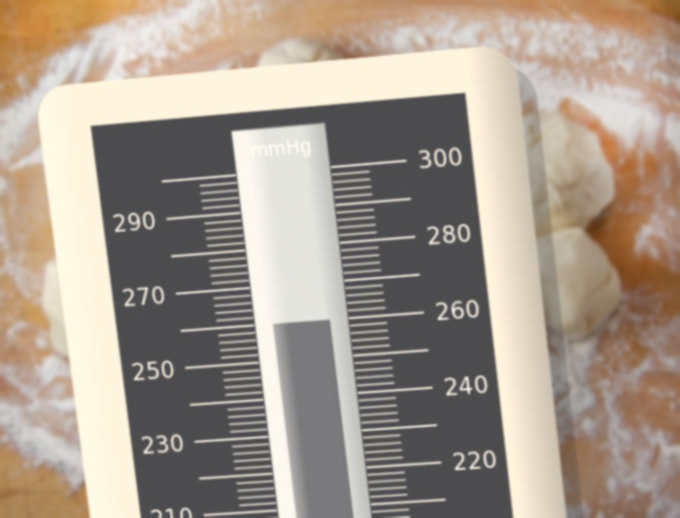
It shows 260 mmHg
